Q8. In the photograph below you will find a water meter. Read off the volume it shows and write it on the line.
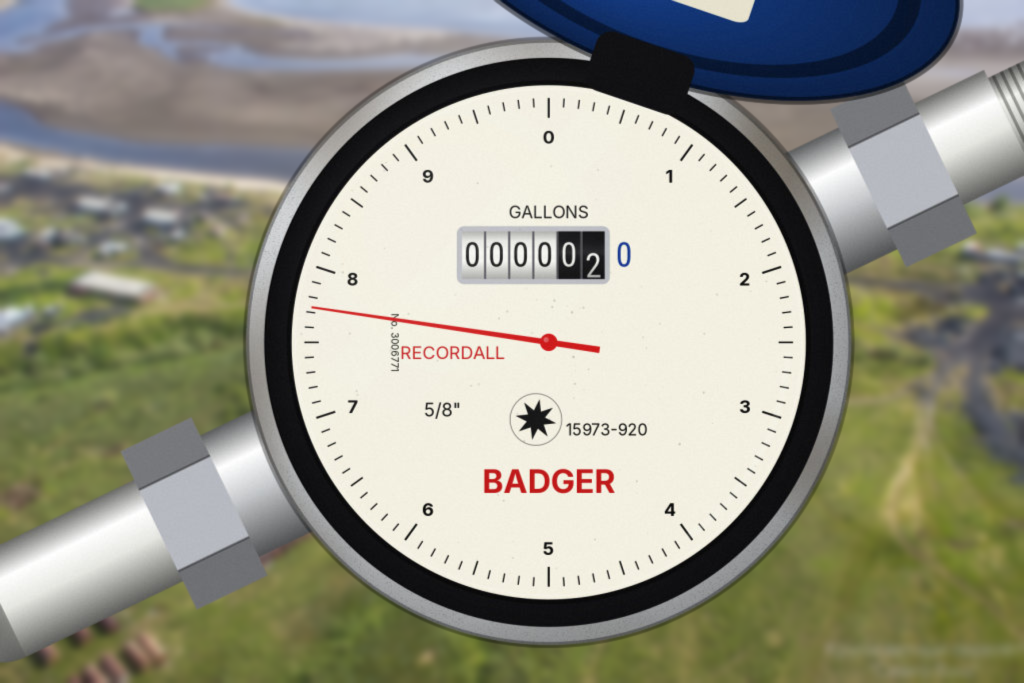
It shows 17.7 gal
